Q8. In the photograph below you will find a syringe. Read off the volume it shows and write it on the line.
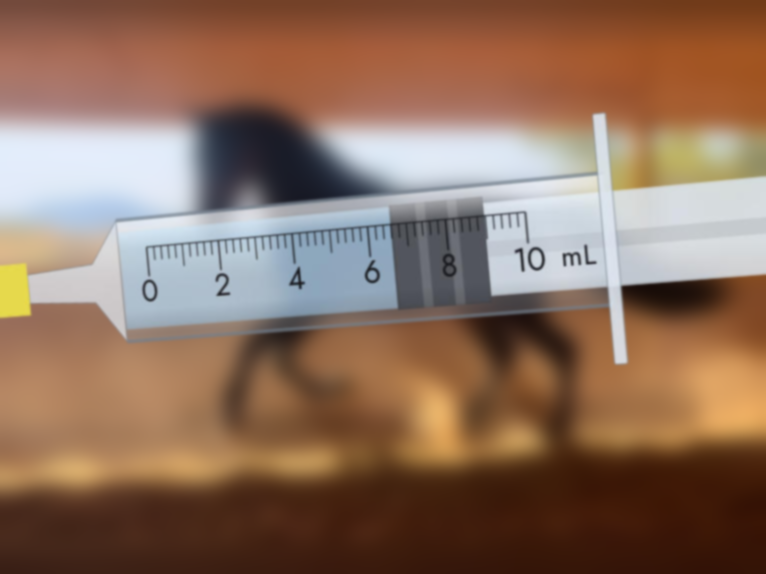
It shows 6.6 mL
